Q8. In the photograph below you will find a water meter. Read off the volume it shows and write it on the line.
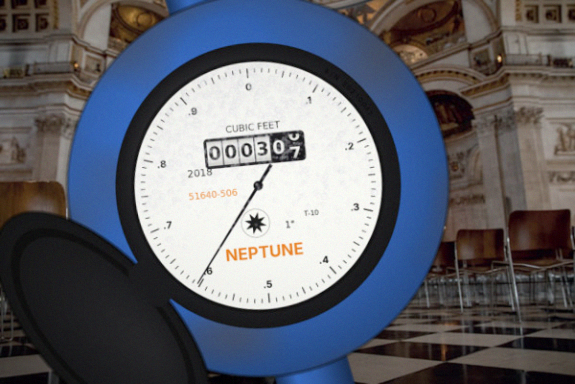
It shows 306.60 ft³
